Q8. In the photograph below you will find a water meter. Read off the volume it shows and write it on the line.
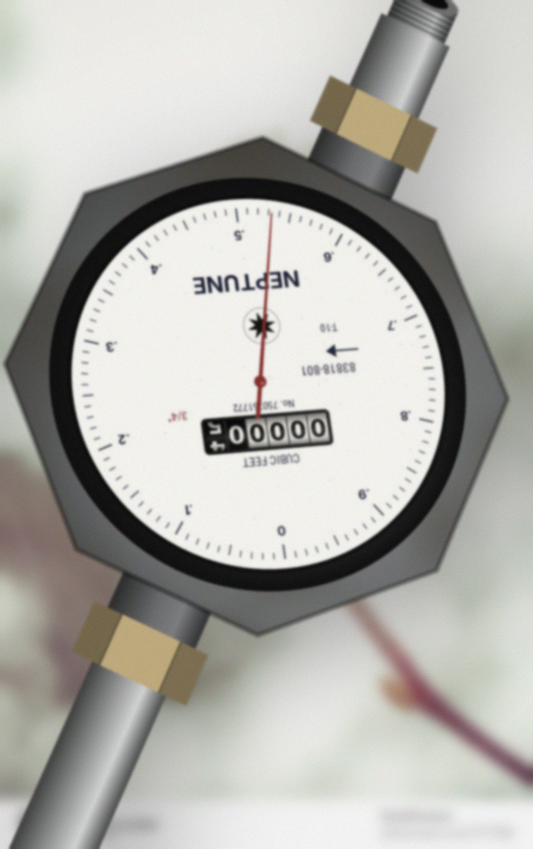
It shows 4.53 ft³
